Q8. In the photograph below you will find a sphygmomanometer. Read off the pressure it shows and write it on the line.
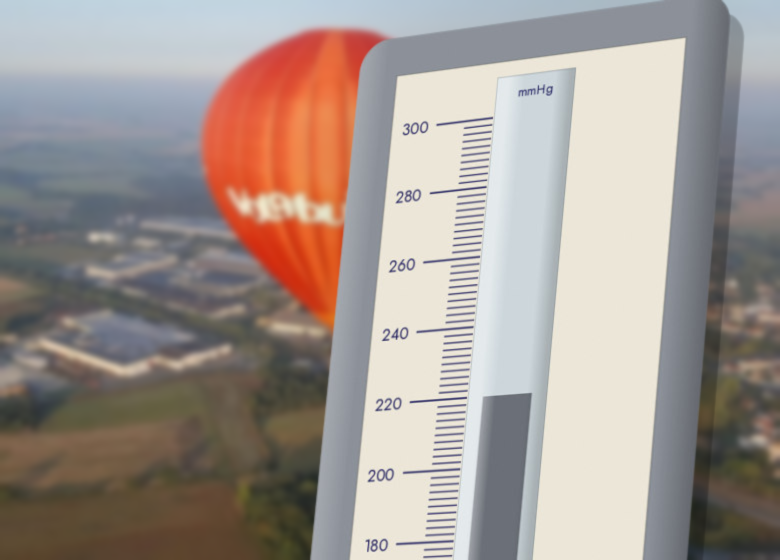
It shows 220 mmHg
